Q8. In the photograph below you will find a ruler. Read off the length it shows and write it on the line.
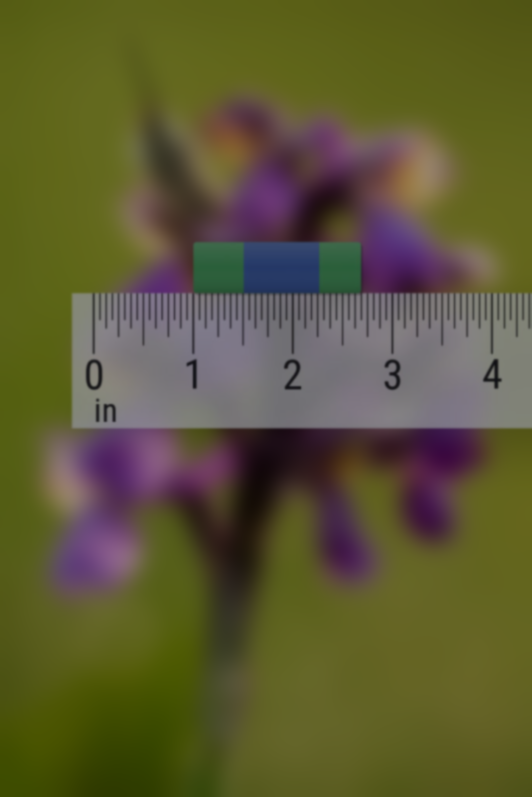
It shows 1.6875 in
